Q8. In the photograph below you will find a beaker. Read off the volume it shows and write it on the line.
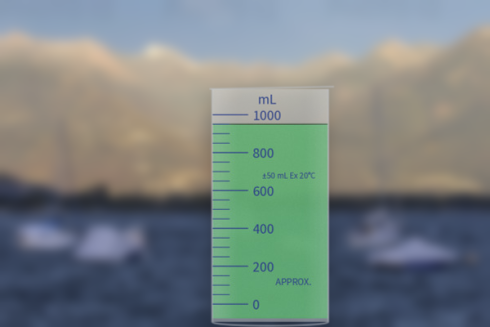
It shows 950 mL
